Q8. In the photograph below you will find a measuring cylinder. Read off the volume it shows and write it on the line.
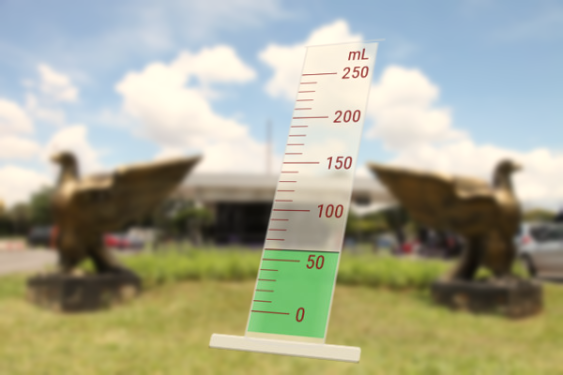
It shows 60 mL
